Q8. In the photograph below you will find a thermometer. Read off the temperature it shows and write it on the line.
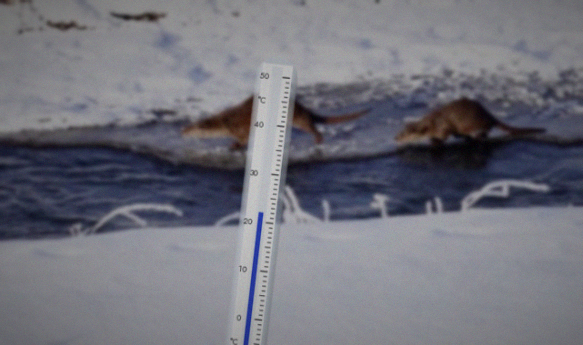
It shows 22 °C
